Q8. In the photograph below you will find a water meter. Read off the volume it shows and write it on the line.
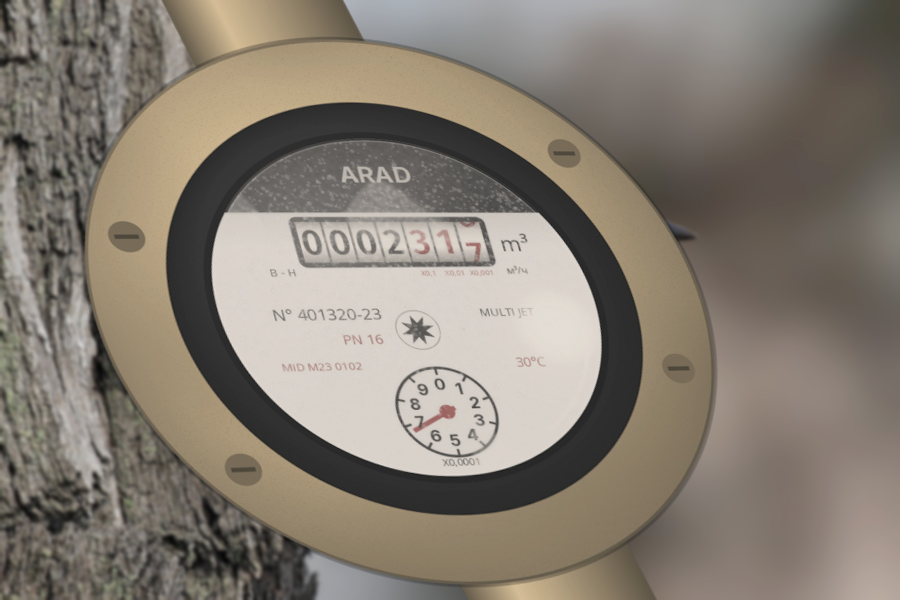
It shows 2.3166 m³
